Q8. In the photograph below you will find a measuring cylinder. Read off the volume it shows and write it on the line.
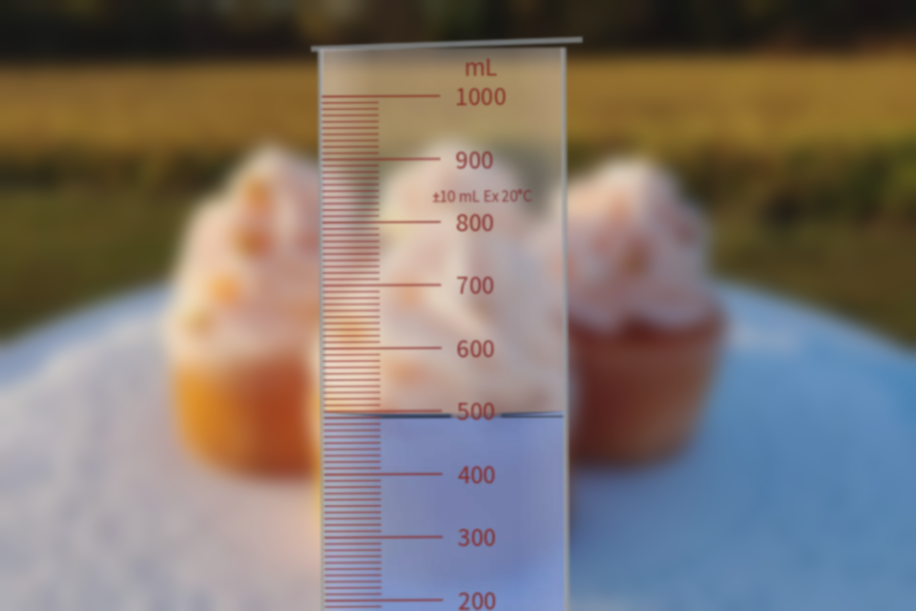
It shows 490 mL
